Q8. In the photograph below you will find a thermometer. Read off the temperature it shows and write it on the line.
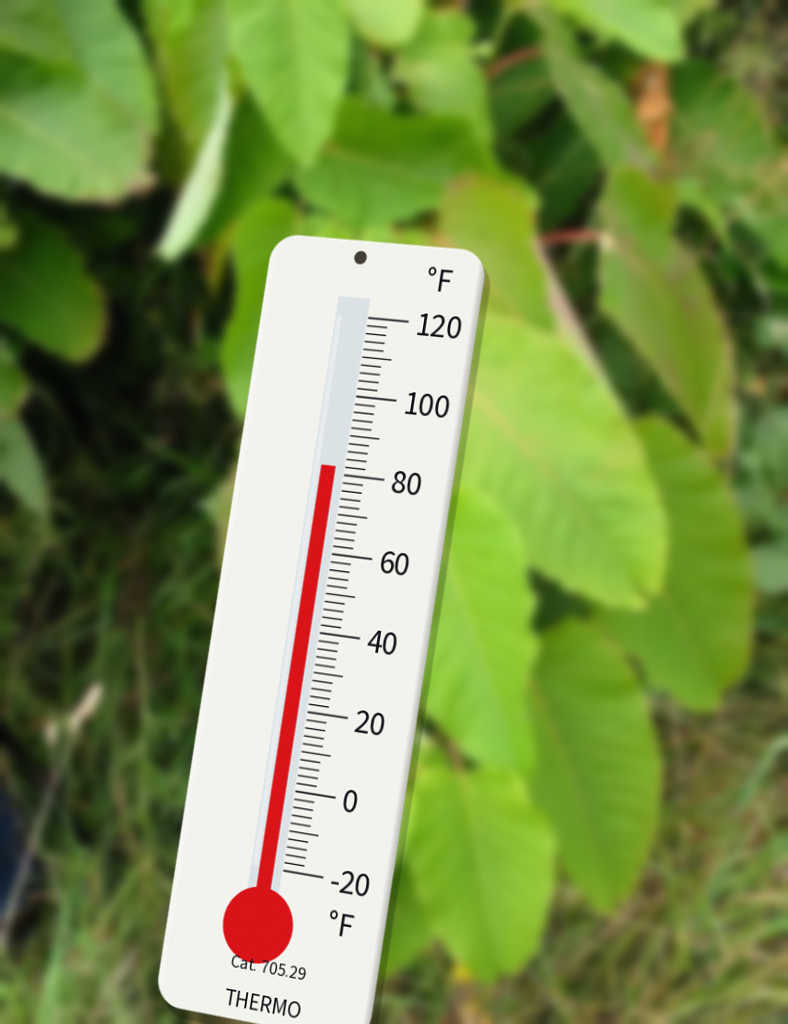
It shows 82 °F
